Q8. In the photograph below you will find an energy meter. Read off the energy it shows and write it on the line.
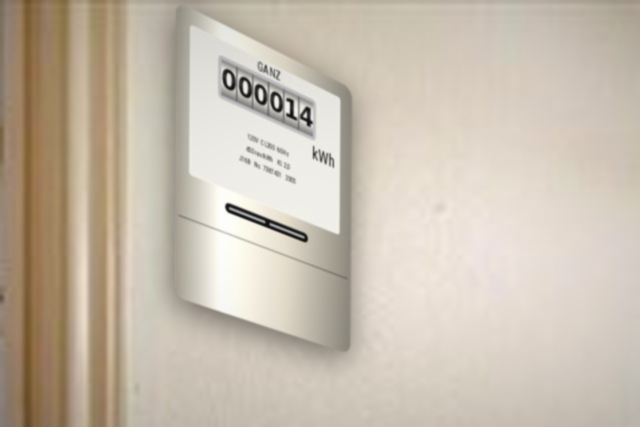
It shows 14 kWh
